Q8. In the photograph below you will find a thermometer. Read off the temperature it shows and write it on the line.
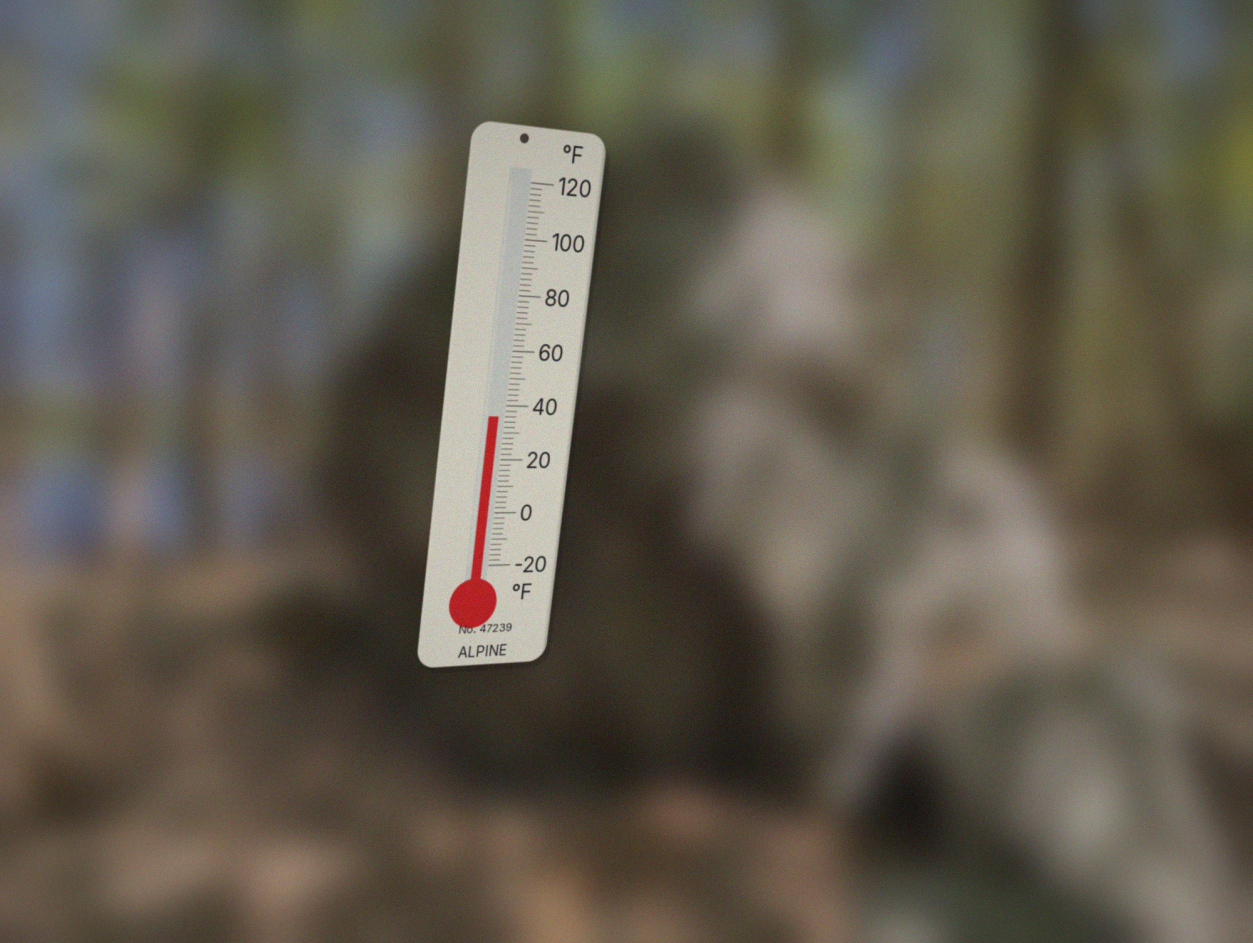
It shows 36 °F
